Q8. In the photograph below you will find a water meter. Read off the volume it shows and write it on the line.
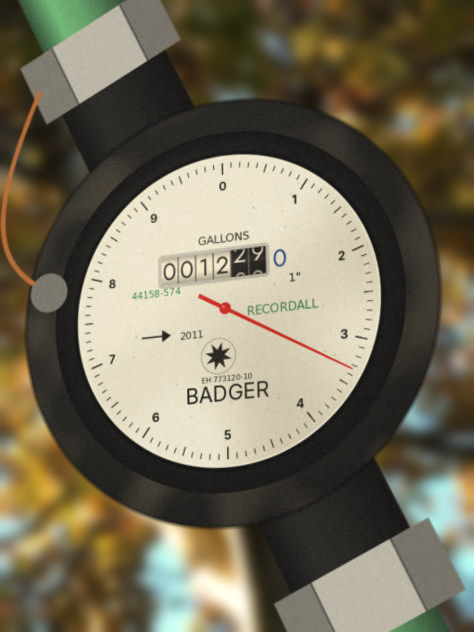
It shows 12293.3 gal
